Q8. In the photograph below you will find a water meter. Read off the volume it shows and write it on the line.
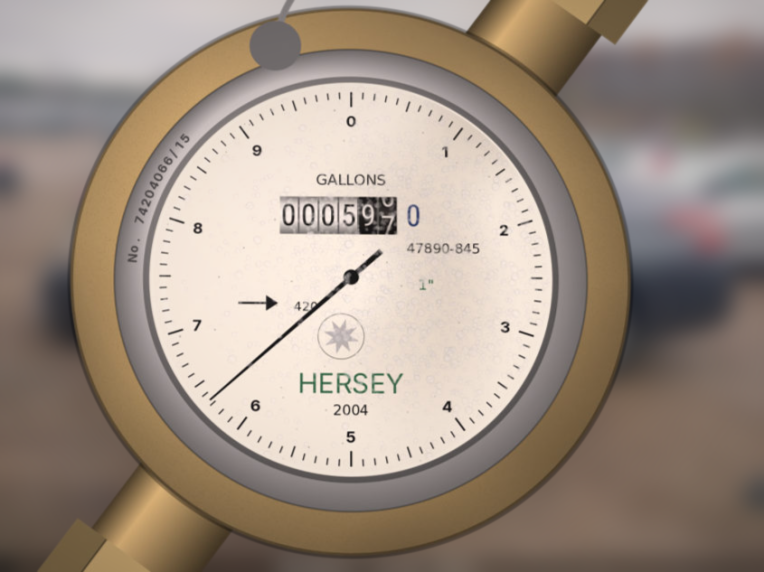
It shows 5966.3 gal
